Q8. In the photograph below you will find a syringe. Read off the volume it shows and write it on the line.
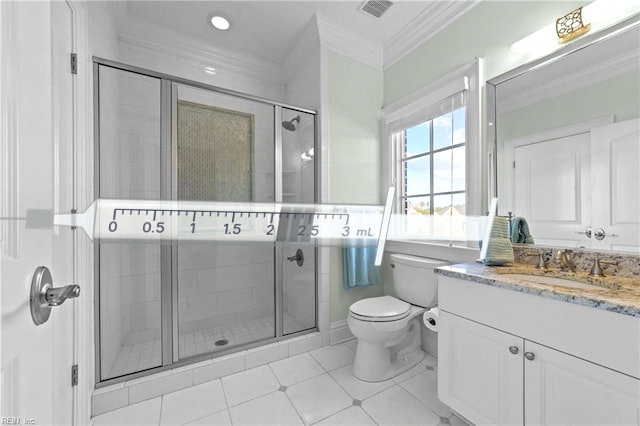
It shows 2.1 mL
